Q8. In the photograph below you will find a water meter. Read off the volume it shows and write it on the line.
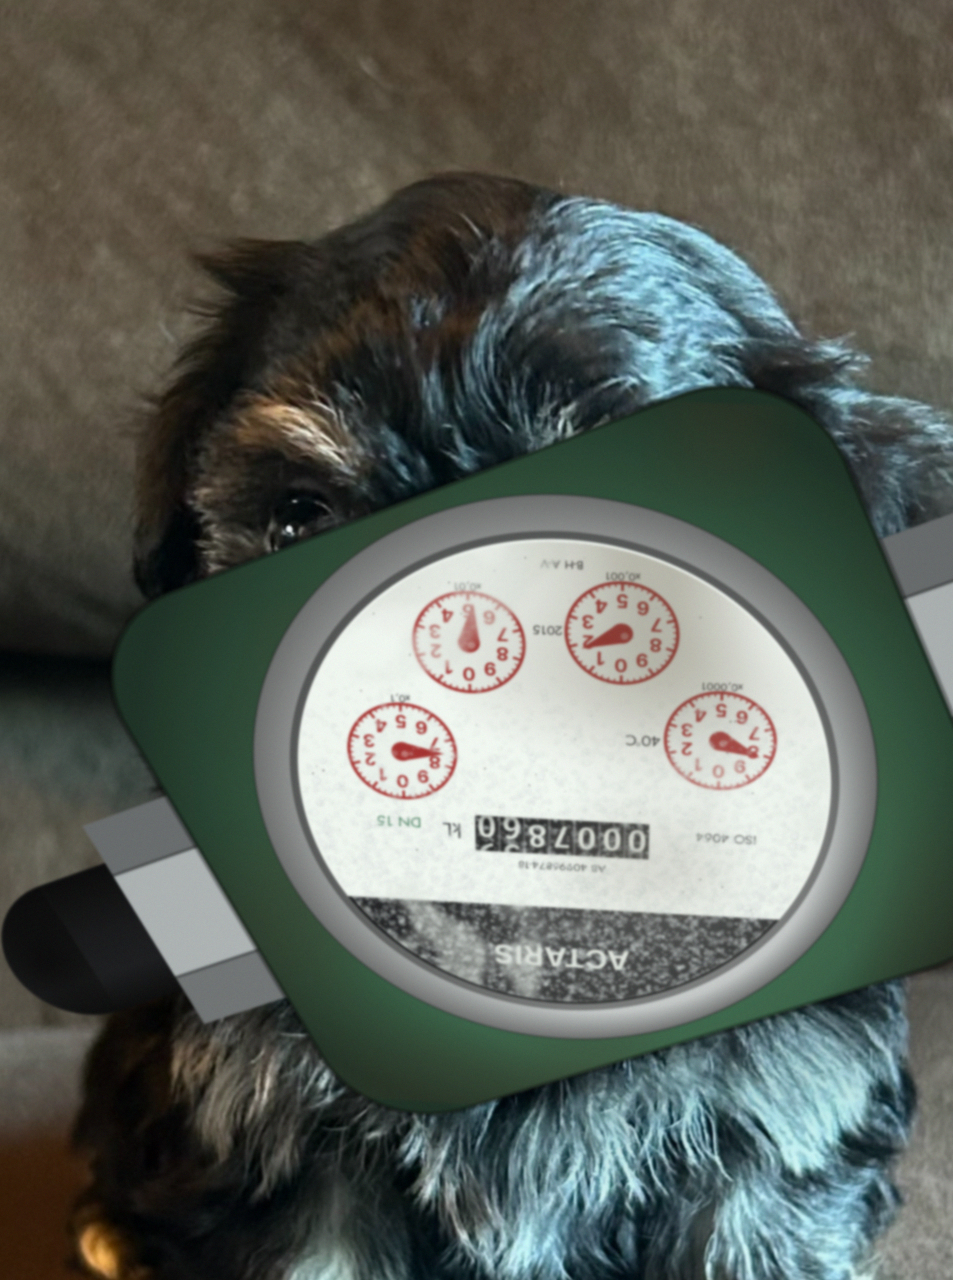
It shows 7859.7518 kL
